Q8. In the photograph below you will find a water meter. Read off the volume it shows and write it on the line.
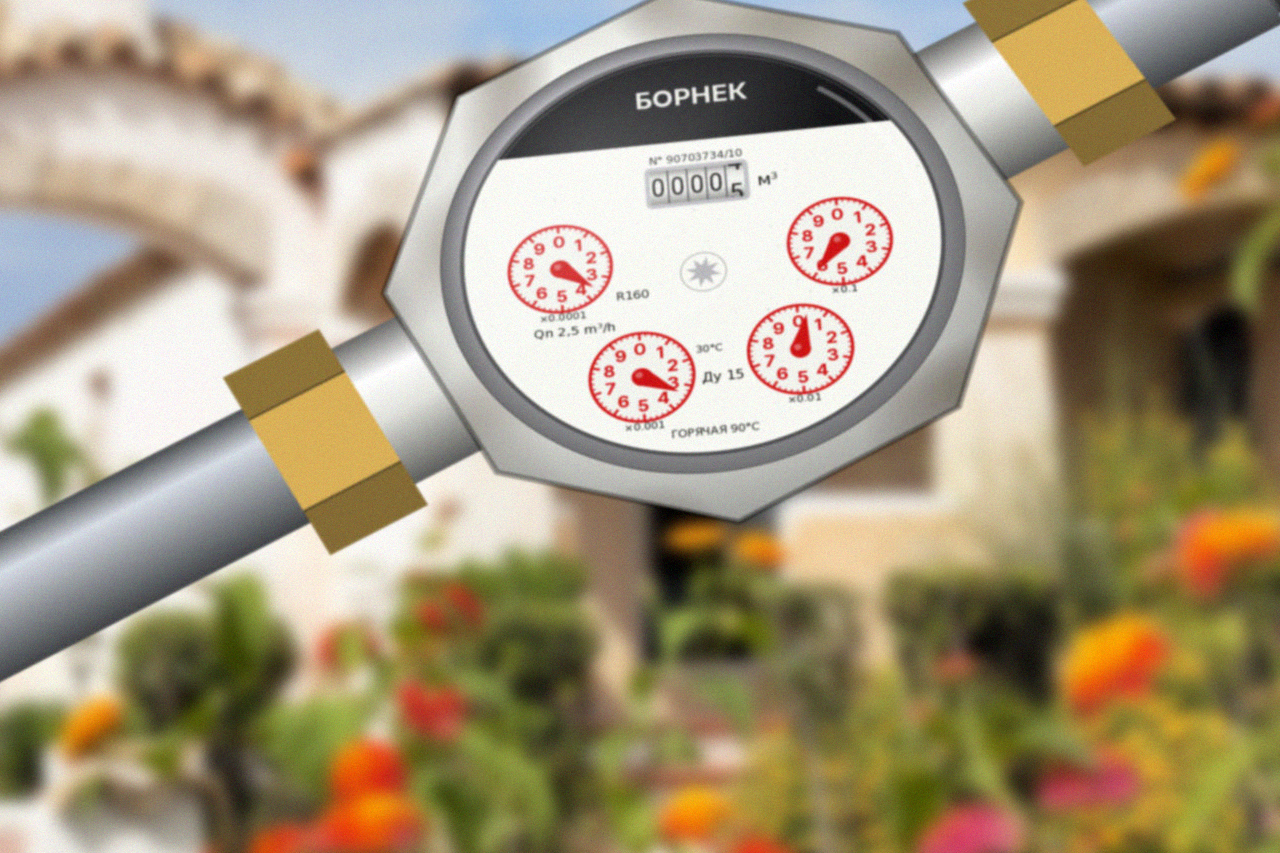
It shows 4.6033 m³
